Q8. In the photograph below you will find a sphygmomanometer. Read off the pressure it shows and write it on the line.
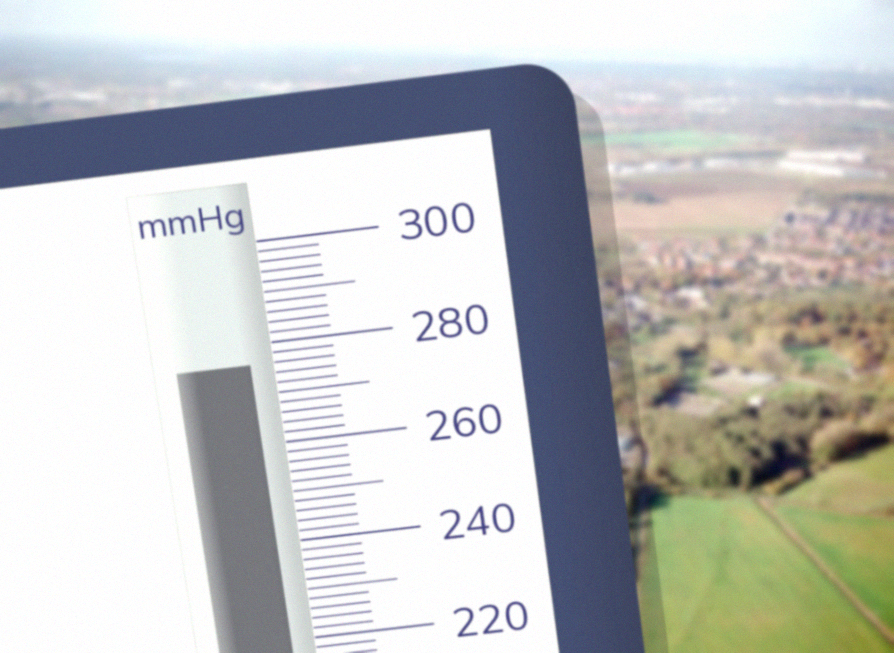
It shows 276 mmHg
